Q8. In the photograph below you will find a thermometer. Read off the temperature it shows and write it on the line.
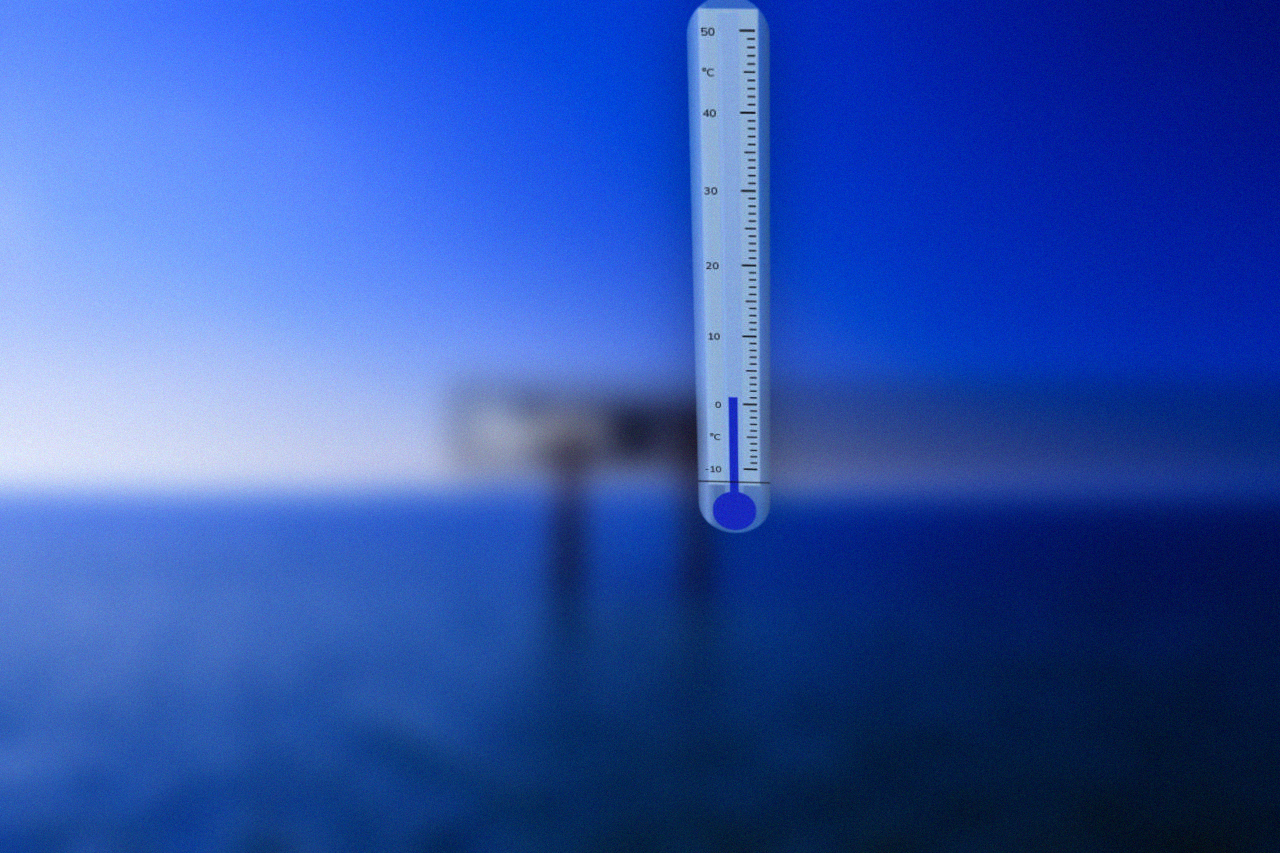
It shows 1 °C
